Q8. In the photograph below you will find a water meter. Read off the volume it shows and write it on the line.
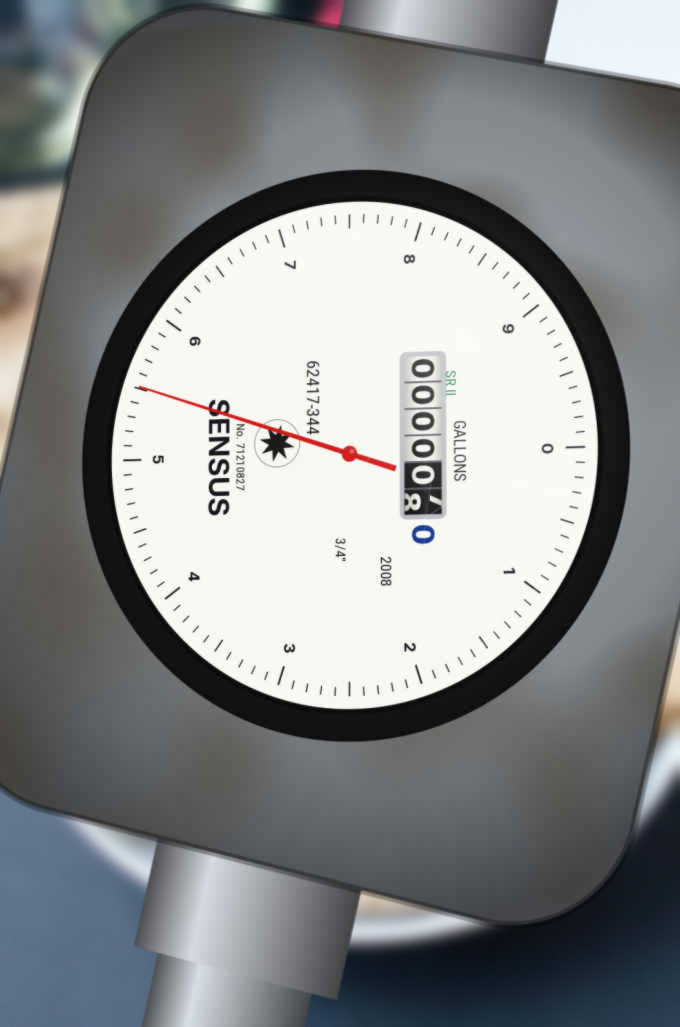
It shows 75.5 gal
